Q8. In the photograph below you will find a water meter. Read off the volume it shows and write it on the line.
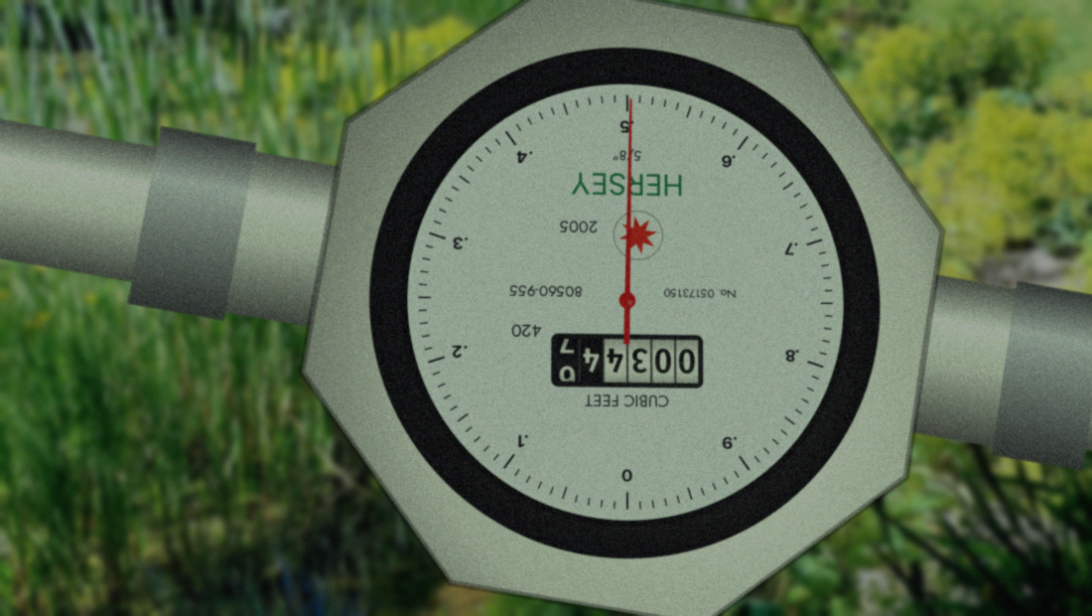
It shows 3446.50 ft³
